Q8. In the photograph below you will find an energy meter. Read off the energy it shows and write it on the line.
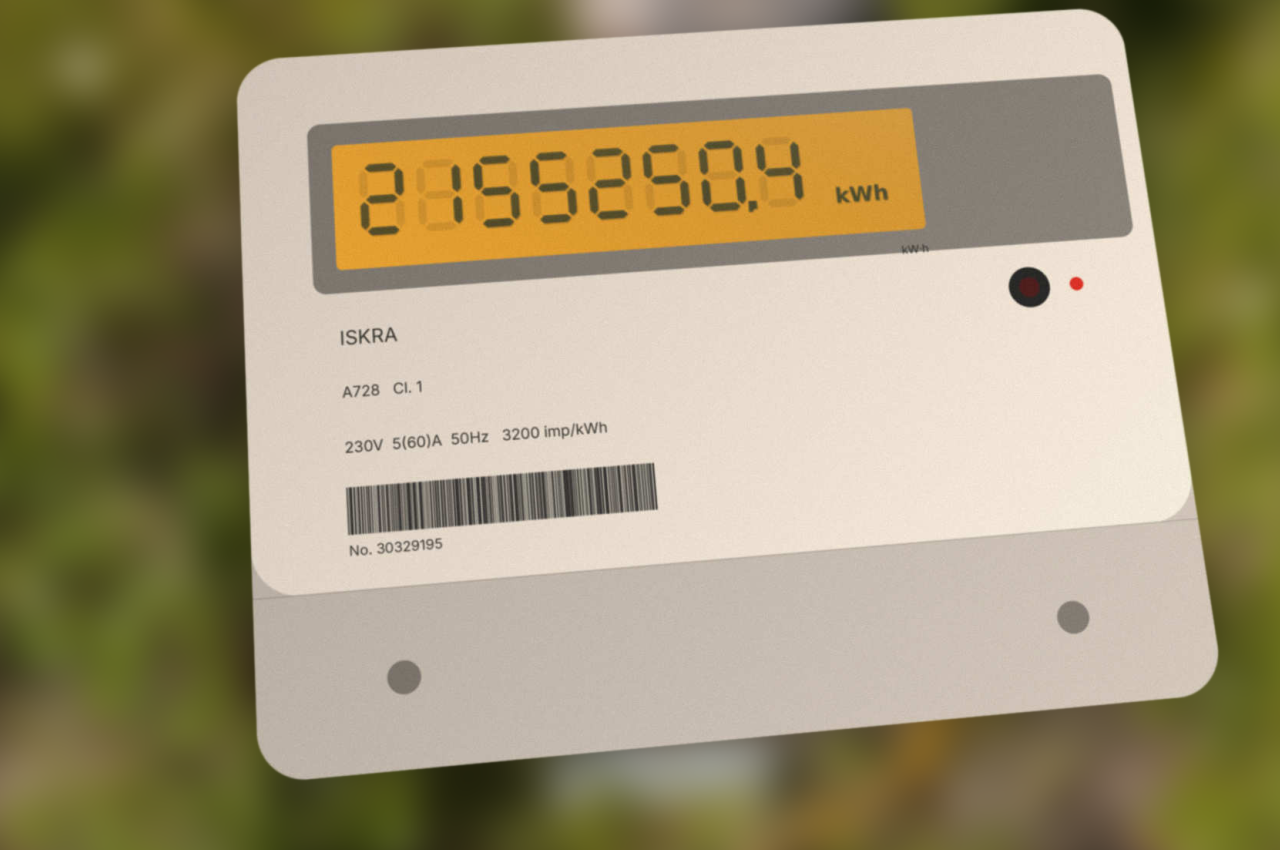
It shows 2155250.4 kWh
